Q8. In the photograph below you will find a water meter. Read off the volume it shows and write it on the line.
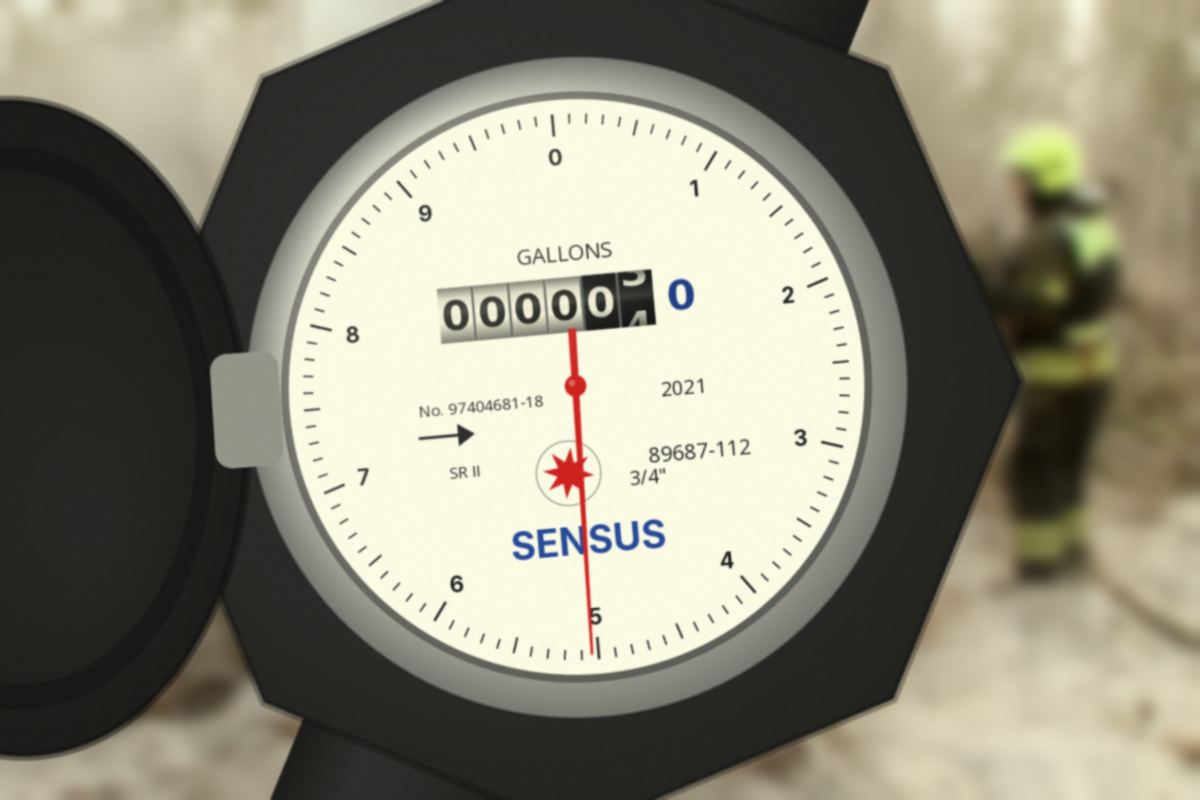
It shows 35.0 gal
